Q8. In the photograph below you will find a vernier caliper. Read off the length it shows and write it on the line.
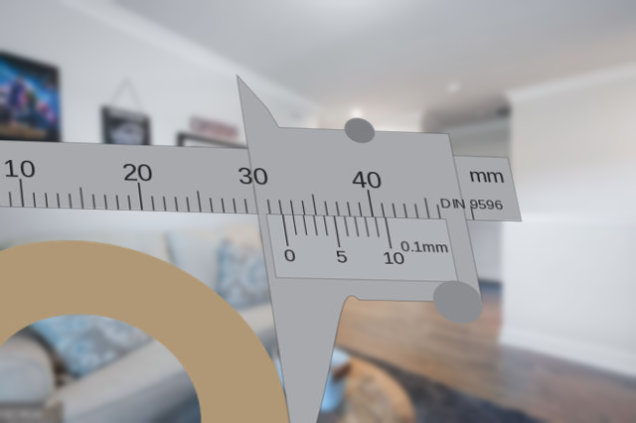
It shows 32.1 mm
